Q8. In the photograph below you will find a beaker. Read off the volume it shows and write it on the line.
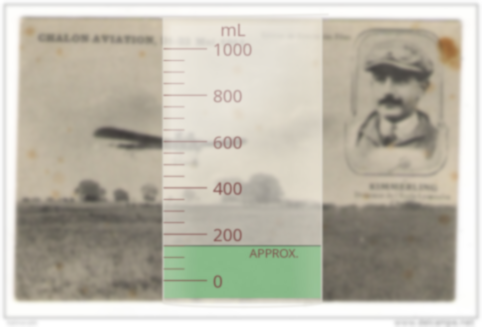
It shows 150 mL
